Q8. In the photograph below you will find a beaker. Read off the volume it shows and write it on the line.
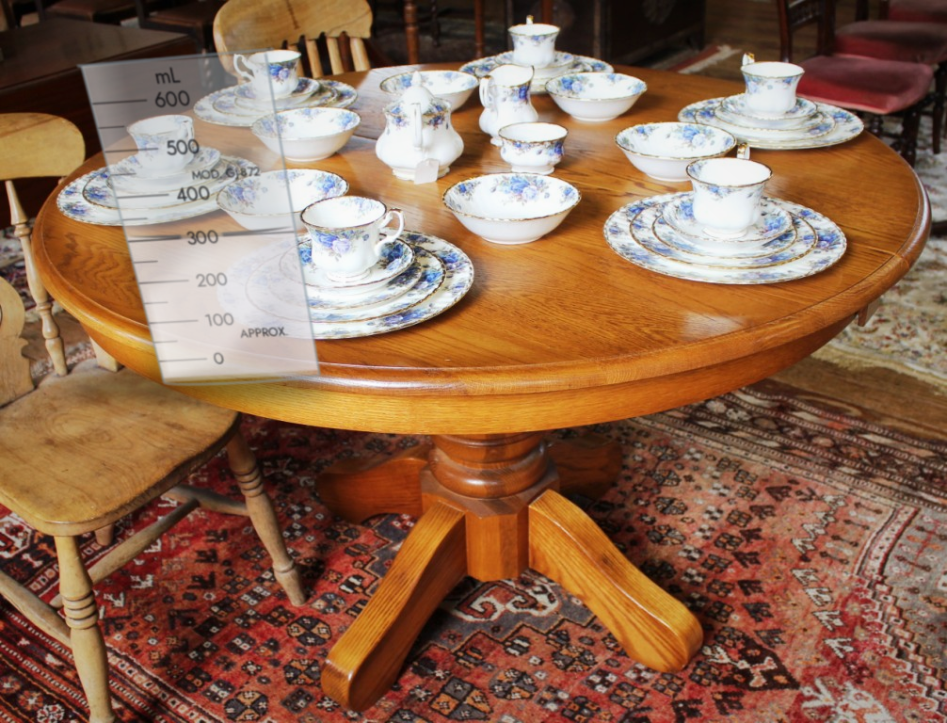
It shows 300 mL
